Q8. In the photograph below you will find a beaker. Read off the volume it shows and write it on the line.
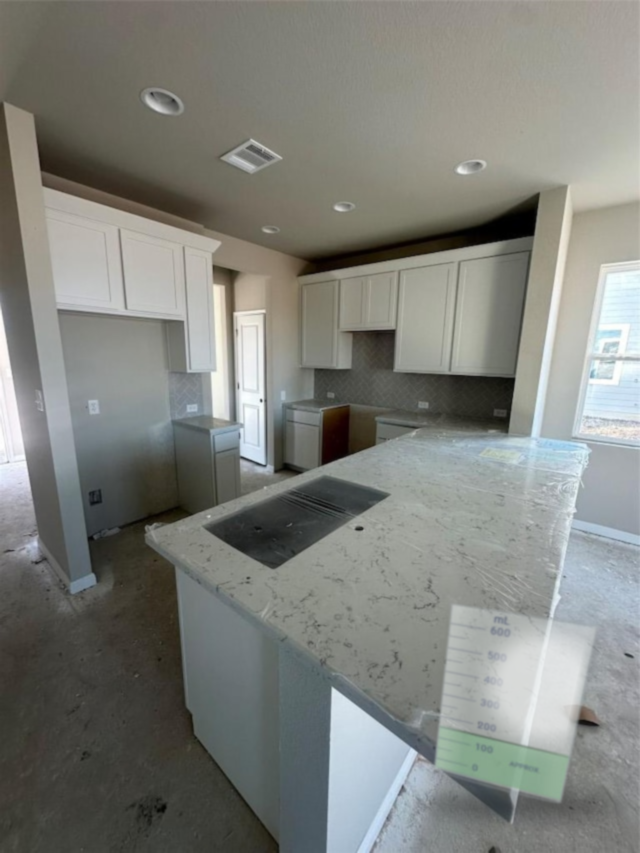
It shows 150 mL
